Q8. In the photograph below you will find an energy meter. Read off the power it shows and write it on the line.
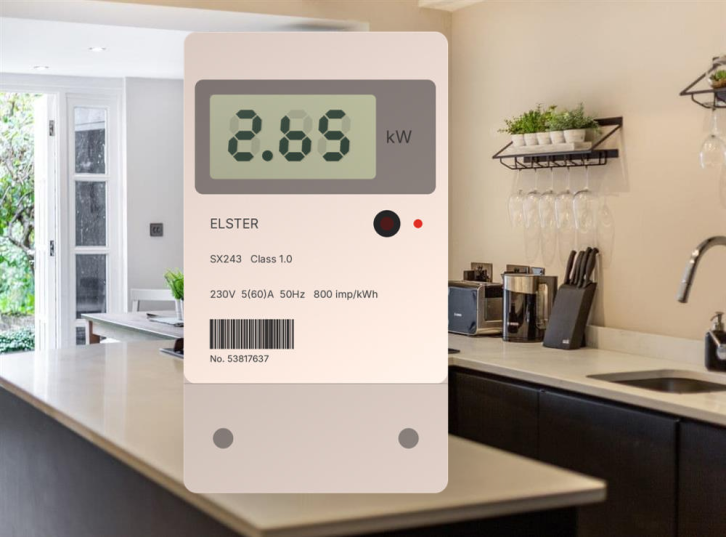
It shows 2.65 kW
